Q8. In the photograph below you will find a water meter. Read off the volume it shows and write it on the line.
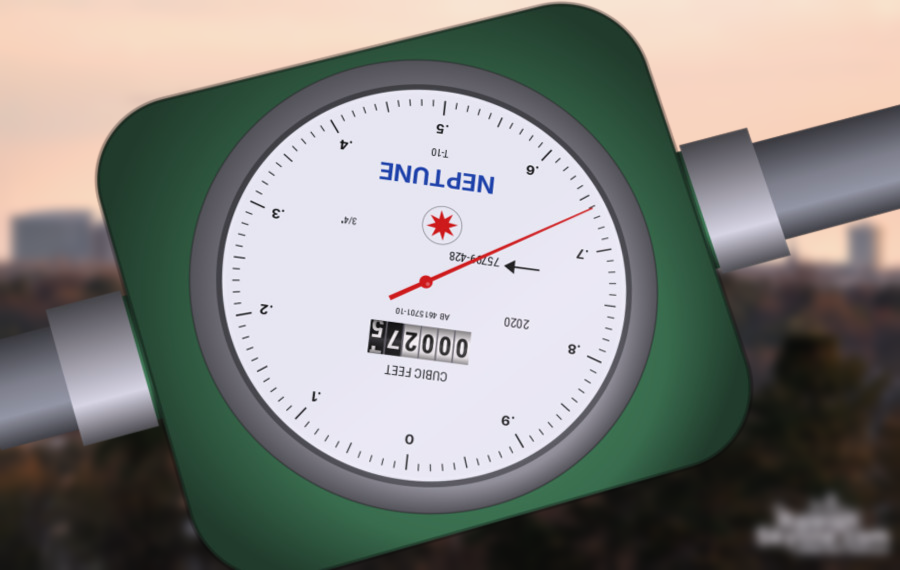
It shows 274.66 ft³
